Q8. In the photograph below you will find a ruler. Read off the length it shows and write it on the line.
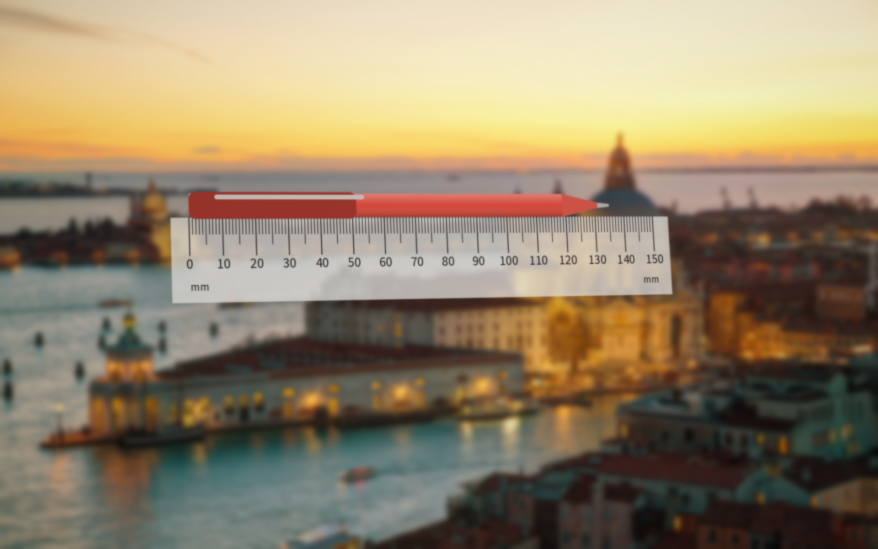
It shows 135 mm
